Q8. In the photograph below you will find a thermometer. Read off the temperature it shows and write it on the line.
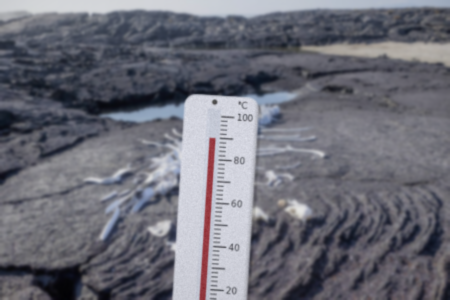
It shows 90 °C
